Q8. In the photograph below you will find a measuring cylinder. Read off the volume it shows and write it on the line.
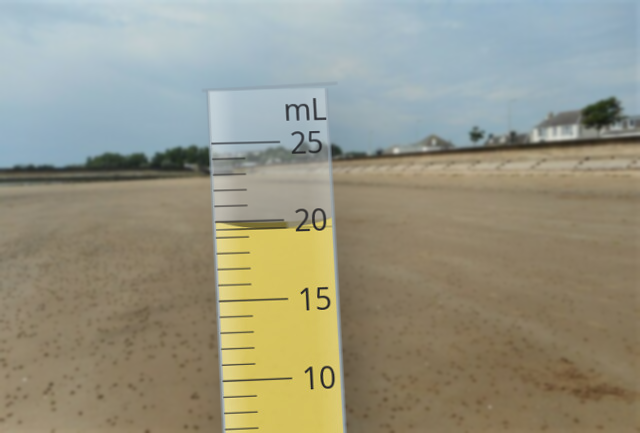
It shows 19.5 mL
